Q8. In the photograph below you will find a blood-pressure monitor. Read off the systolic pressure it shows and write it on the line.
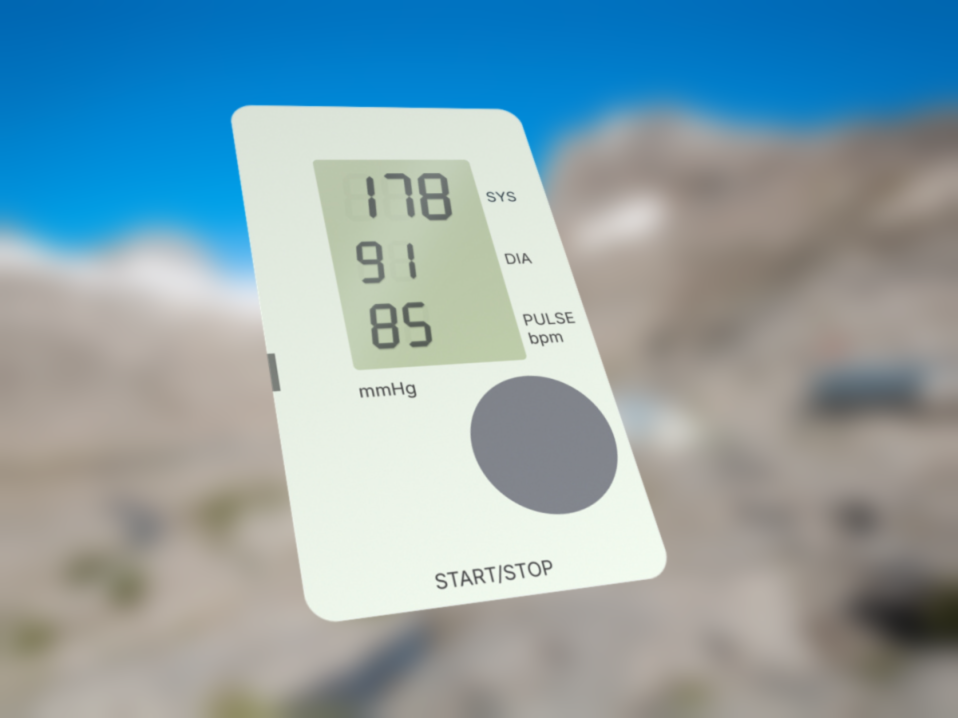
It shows 178 mmHg
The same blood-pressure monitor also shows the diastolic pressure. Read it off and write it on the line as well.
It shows 91 mmHg
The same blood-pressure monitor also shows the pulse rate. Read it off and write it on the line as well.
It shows 85 bpm
